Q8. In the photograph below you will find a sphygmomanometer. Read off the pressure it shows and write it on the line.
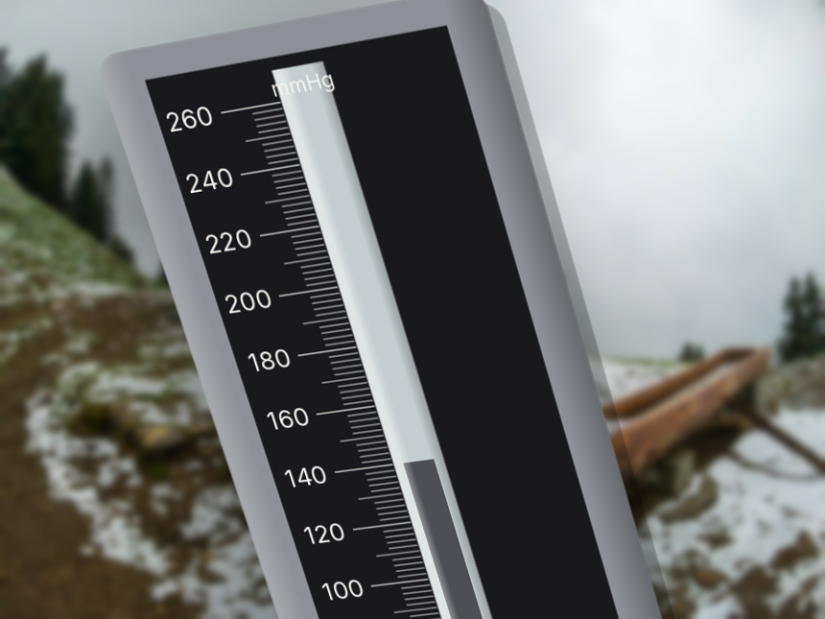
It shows 140 mmHg
